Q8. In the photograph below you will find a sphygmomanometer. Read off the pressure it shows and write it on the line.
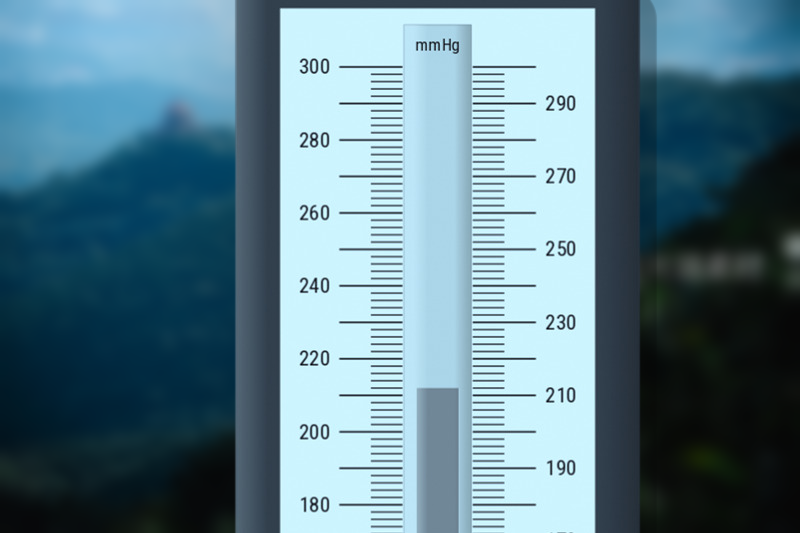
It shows 212 mmHg
